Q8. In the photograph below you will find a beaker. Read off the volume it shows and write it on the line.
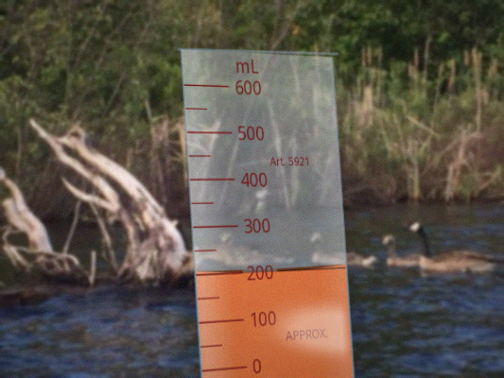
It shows 200 mL
